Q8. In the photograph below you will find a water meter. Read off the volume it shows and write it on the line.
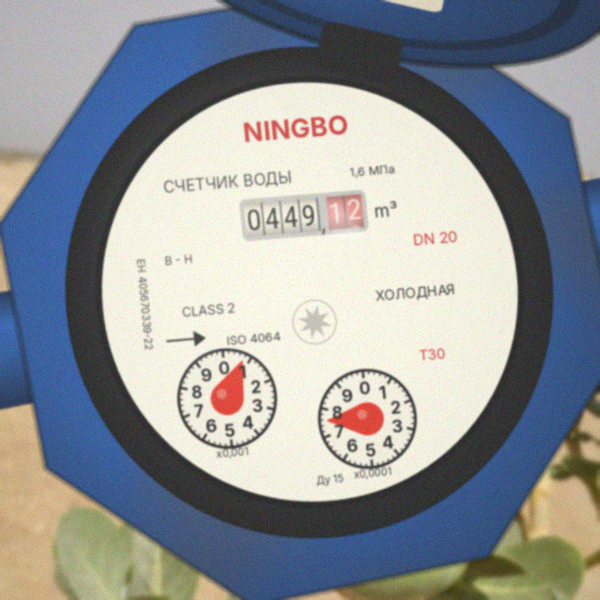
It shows 449.1207 m³
